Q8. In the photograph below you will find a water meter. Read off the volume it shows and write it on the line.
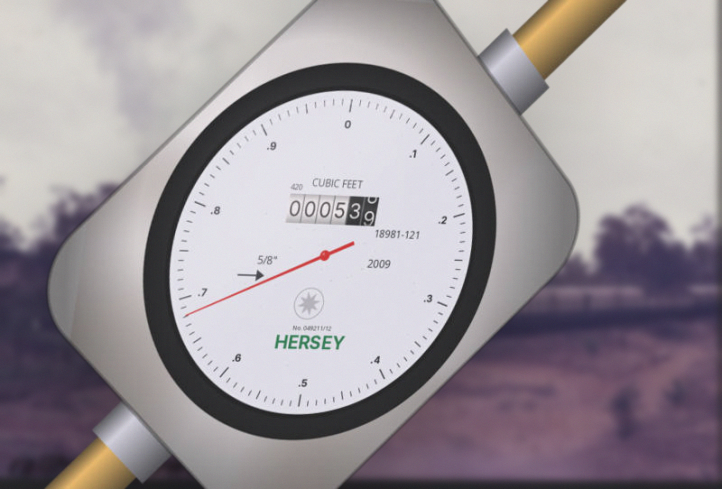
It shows 538.68 ft³
